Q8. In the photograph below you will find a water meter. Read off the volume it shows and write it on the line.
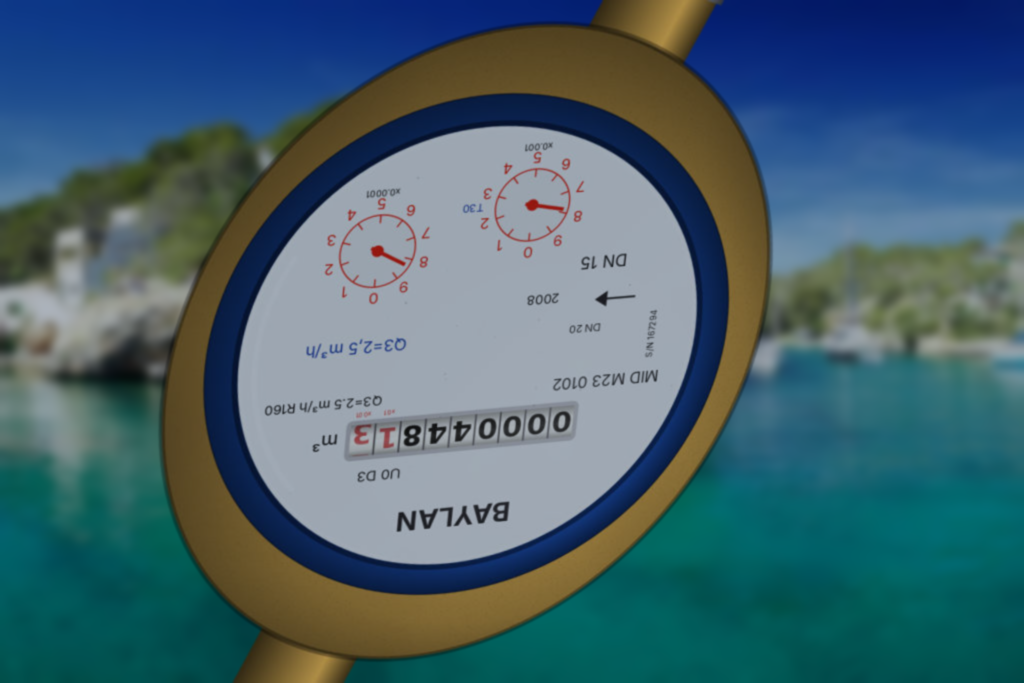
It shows 448.1278 m³
